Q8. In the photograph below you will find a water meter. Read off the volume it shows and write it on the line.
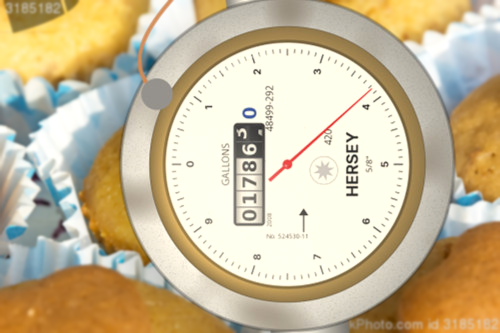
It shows 178633.8 gal
